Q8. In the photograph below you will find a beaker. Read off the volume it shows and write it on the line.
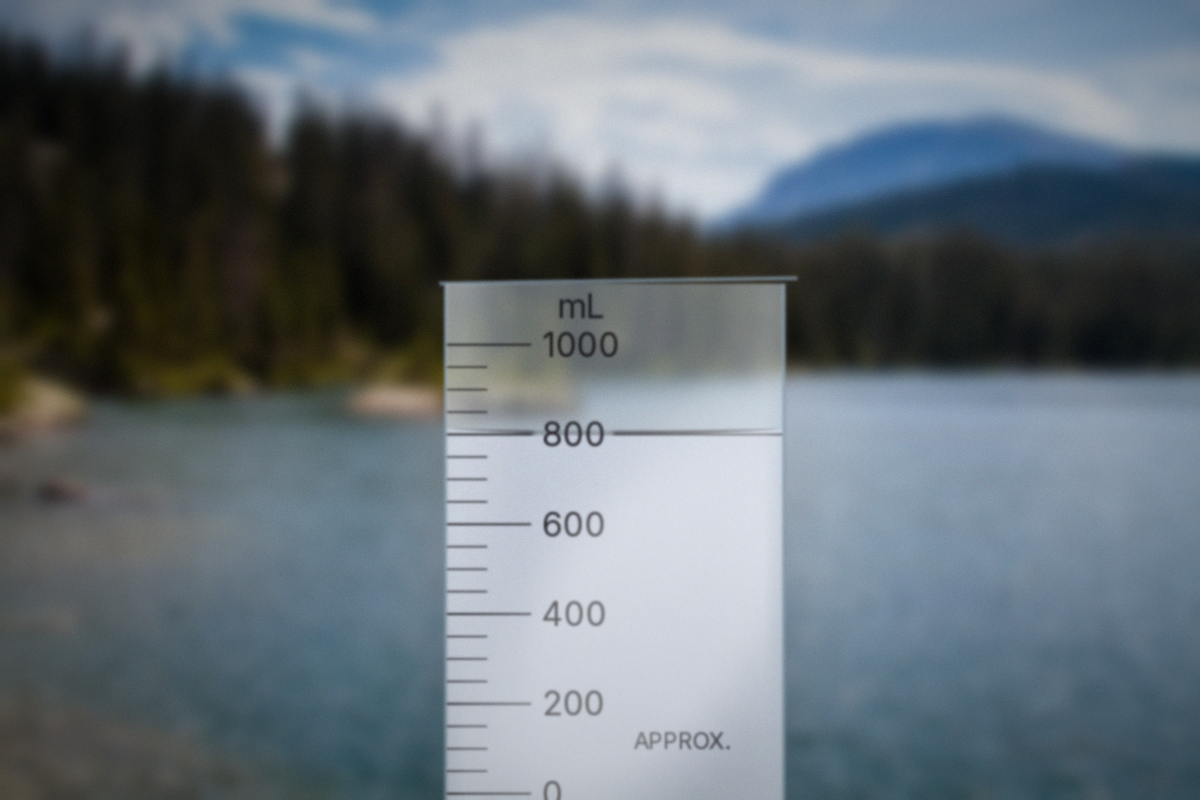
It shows 800 mL
